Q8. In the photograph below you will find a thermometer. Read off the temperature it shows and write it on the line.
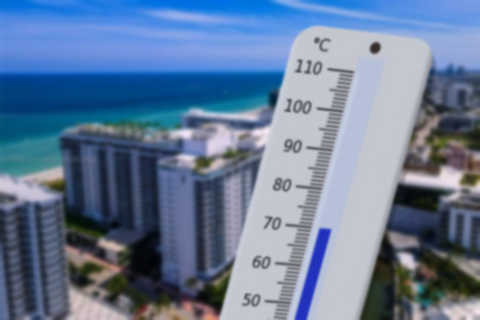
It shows 70 °C
